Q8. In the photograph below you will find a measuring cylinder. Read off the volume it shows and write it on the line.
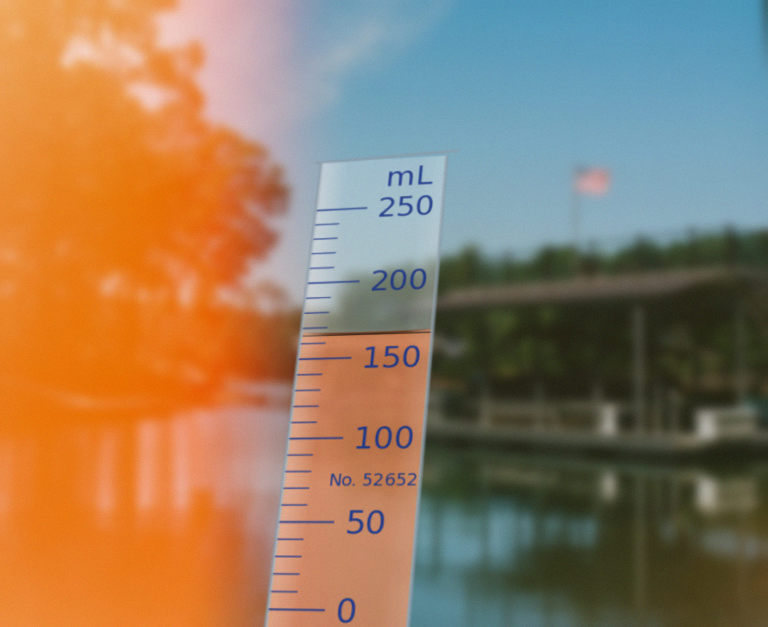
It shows 165 mL
